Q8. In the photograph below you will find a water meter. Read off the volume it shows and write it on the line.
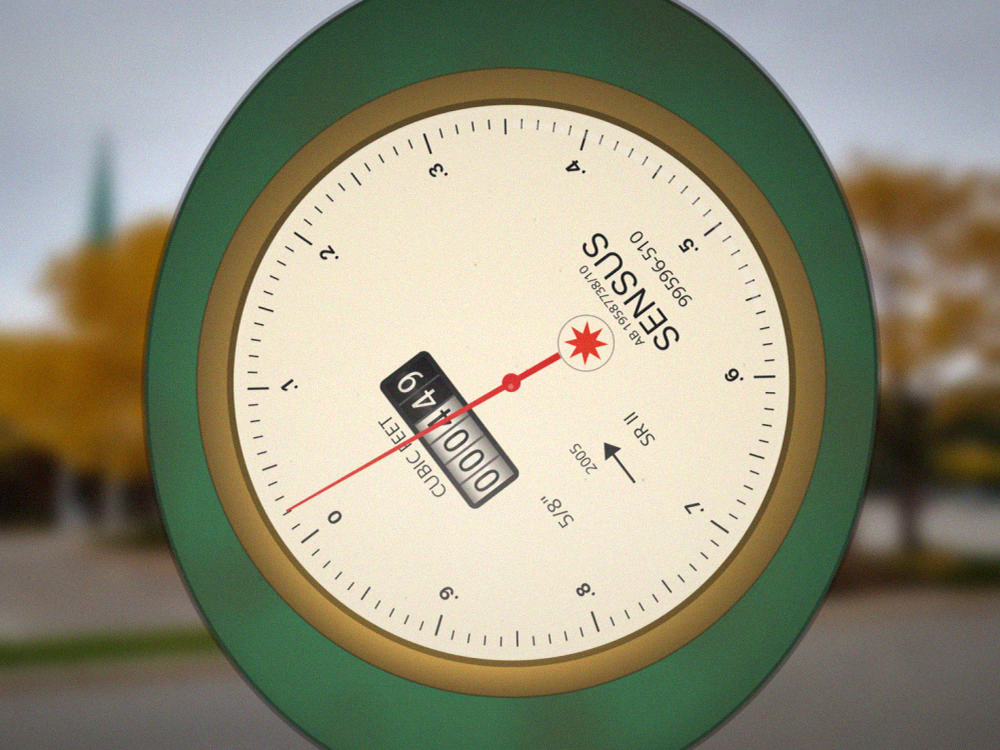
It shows 449.02 ft³
